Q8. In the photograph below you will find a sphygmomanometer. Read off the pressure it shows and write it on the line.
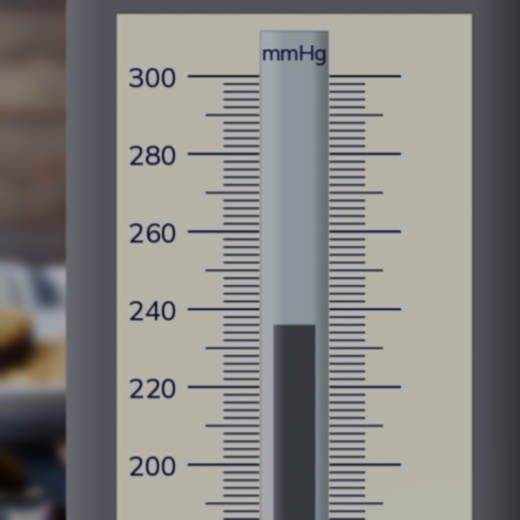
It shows 236 mmHg
